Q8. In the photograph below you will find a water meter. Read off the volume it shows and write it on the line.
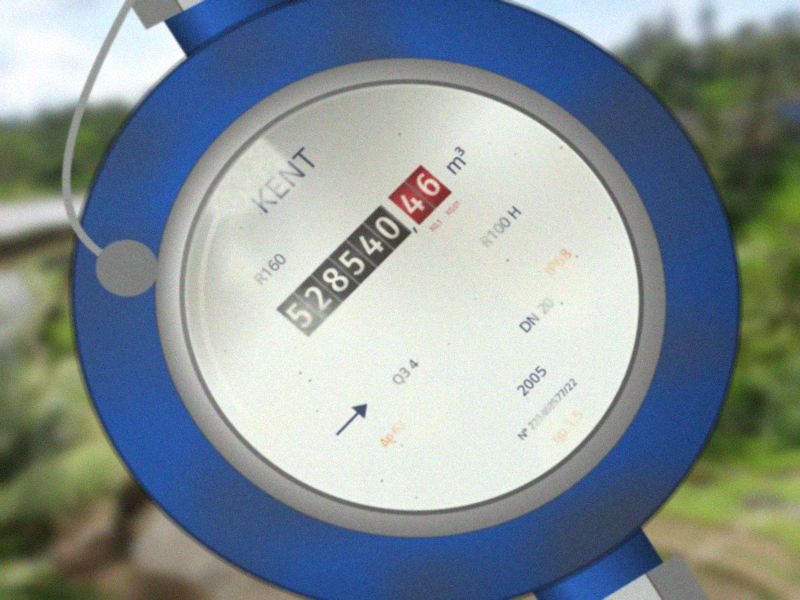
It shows 528540.46 m³
